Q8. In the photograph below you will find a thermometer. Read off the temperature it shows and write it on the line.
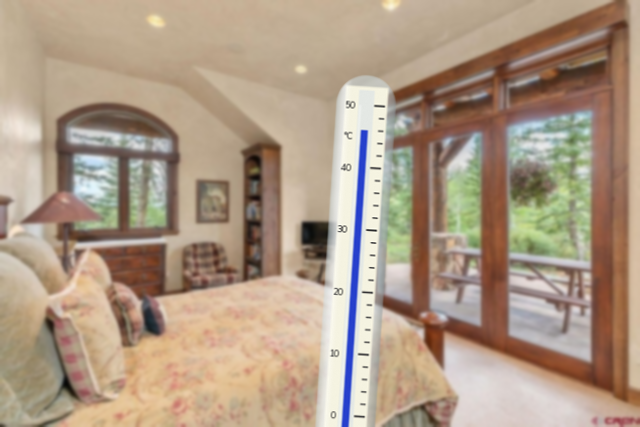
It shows 46 °C
